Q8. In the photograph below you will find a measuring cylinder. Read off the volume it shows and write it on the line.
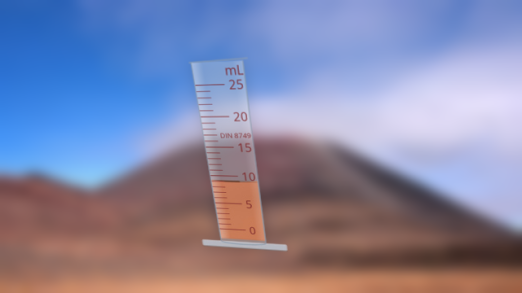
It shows 9 mL
